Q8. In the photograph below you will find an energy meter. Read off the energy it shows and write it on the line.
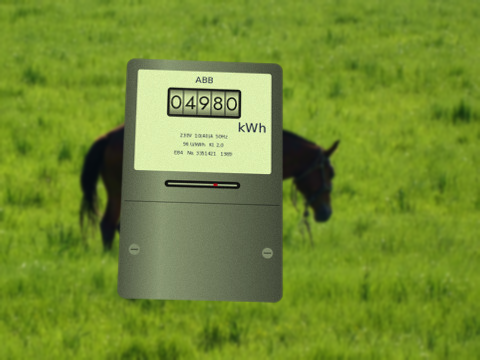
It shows 4980 kWh
